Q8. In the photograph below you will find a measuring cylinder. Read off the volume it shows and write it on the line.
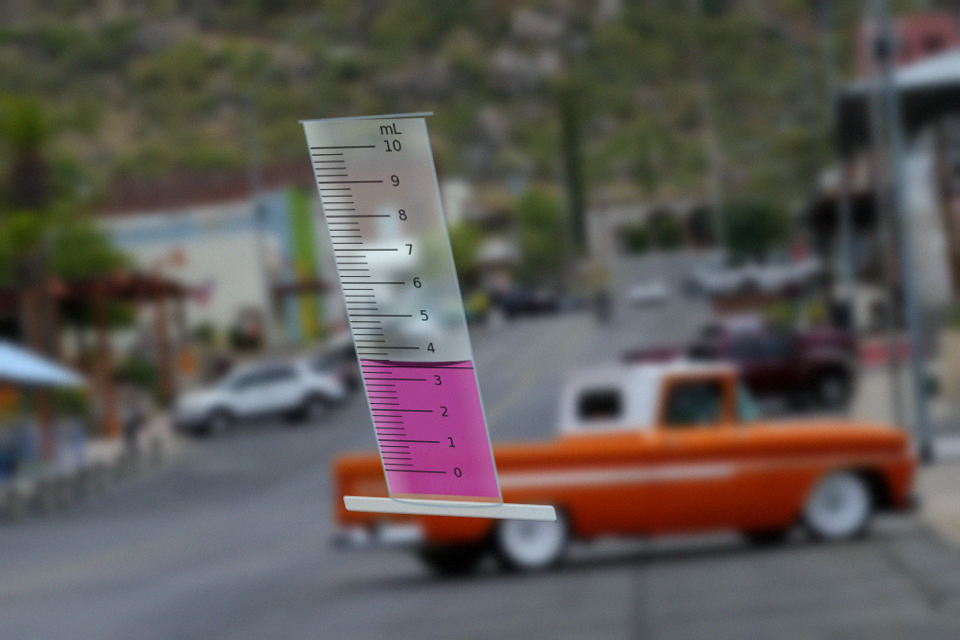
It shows 3.4 mL
